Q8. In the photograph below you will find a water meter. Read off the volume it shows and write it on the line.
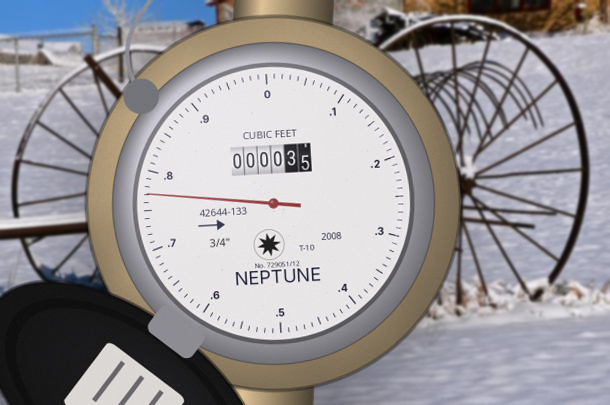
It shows 34.77 ft³
